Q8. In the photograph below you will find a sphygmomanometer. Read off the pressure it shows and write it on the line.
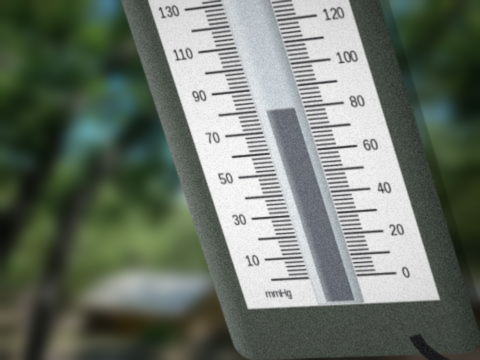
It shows 80 mmHg
